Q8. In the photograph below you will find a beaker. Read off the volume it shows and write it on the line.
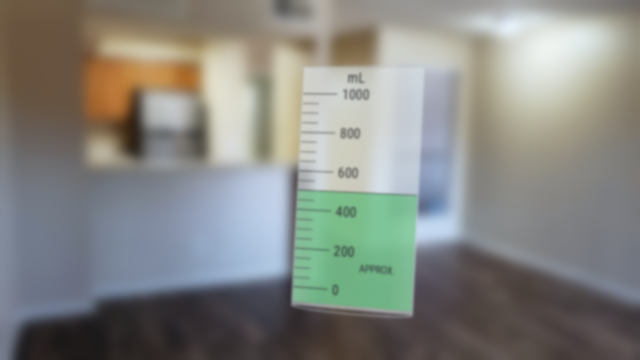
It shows 500 mL
